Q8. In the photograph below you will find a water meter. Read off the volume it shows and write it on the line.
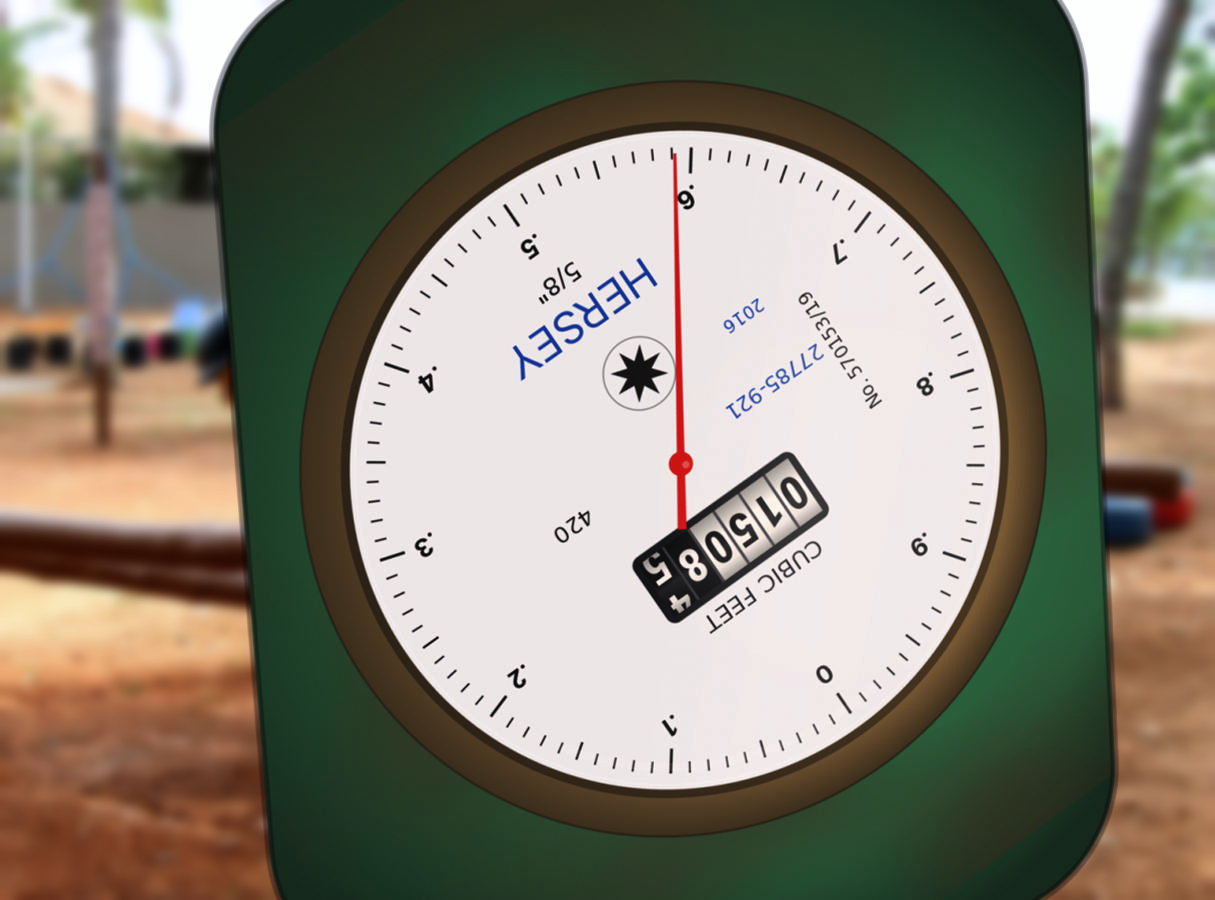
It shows 15084.59 ft³
